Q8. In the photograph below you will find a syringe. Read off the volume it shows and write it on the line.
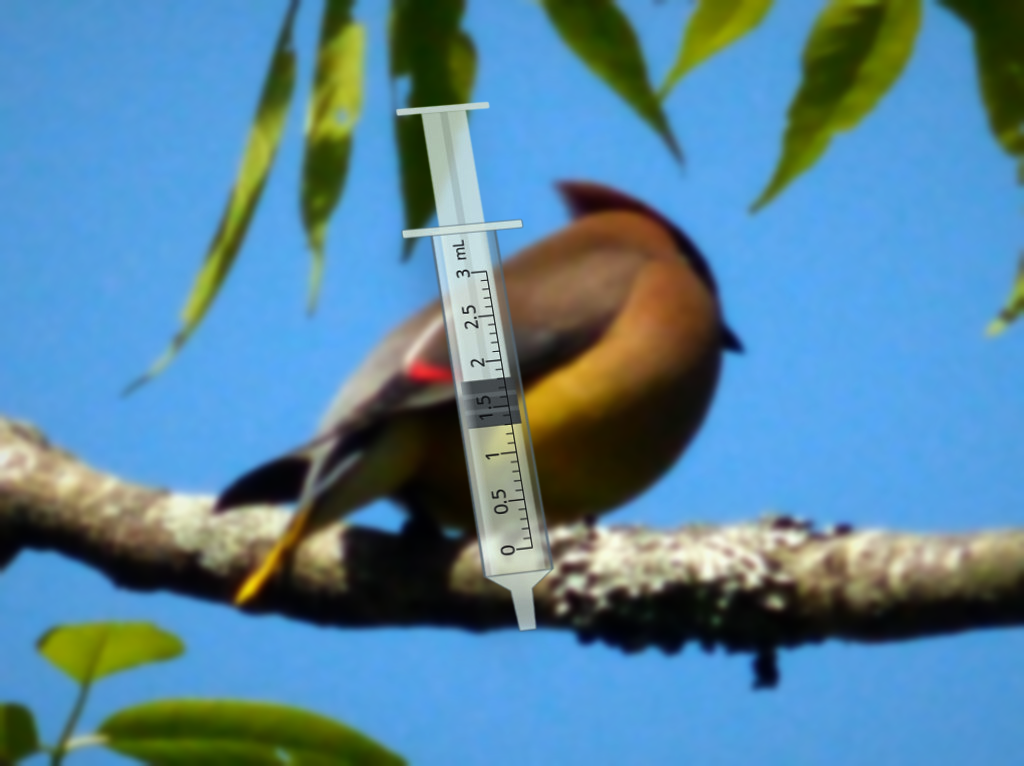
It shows 1.3 mL
